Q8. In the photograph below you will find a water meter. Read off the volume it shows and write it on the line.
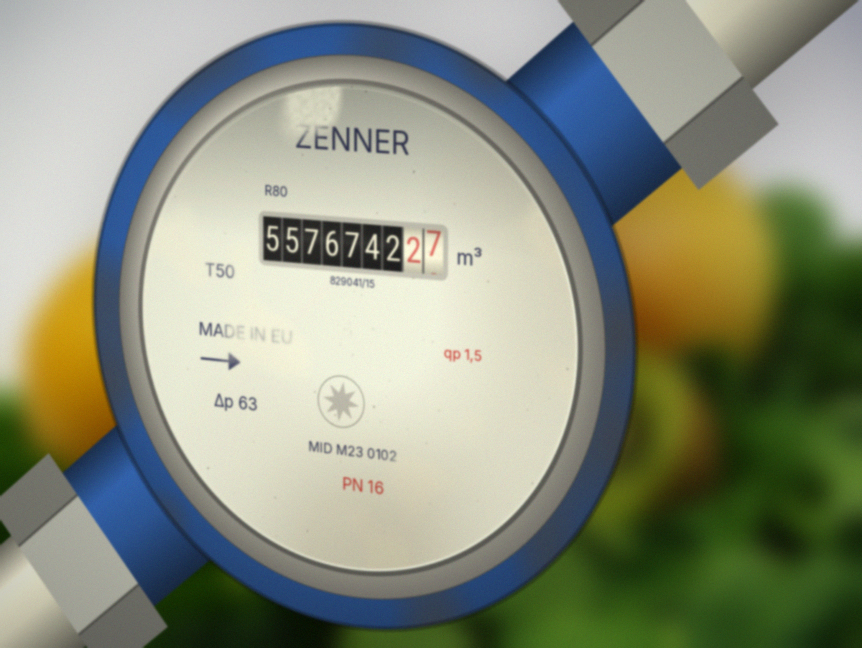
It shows 5576742.27 m³
